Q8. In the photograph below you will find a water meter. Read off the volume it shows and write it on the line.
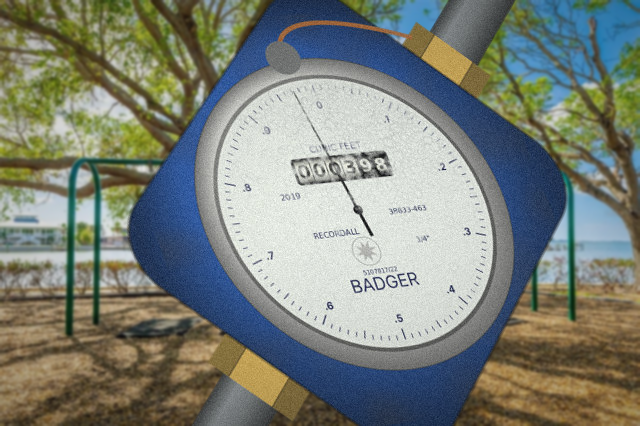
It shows 397.97 ft³
